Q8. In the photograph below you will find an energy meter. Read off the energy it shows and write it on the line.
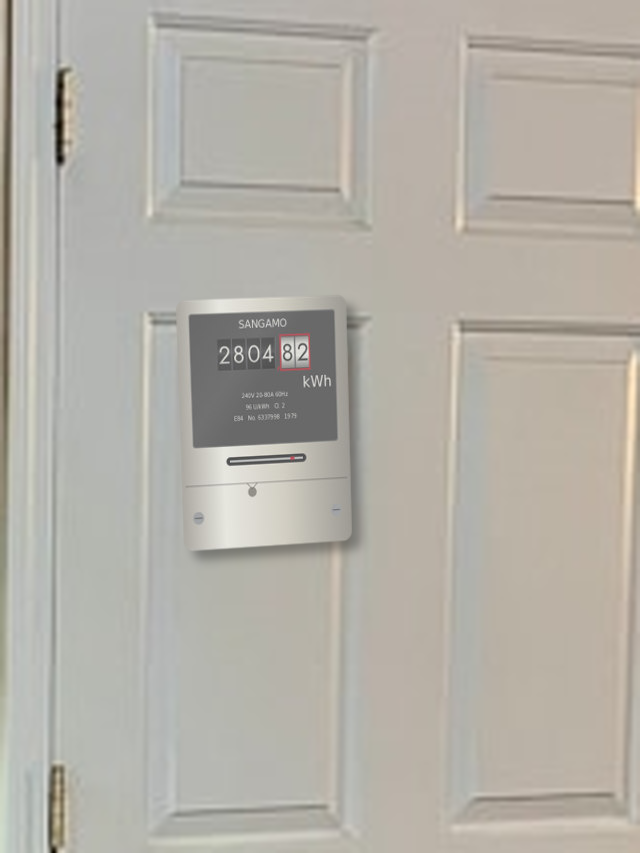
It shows 2804.82 kWh
